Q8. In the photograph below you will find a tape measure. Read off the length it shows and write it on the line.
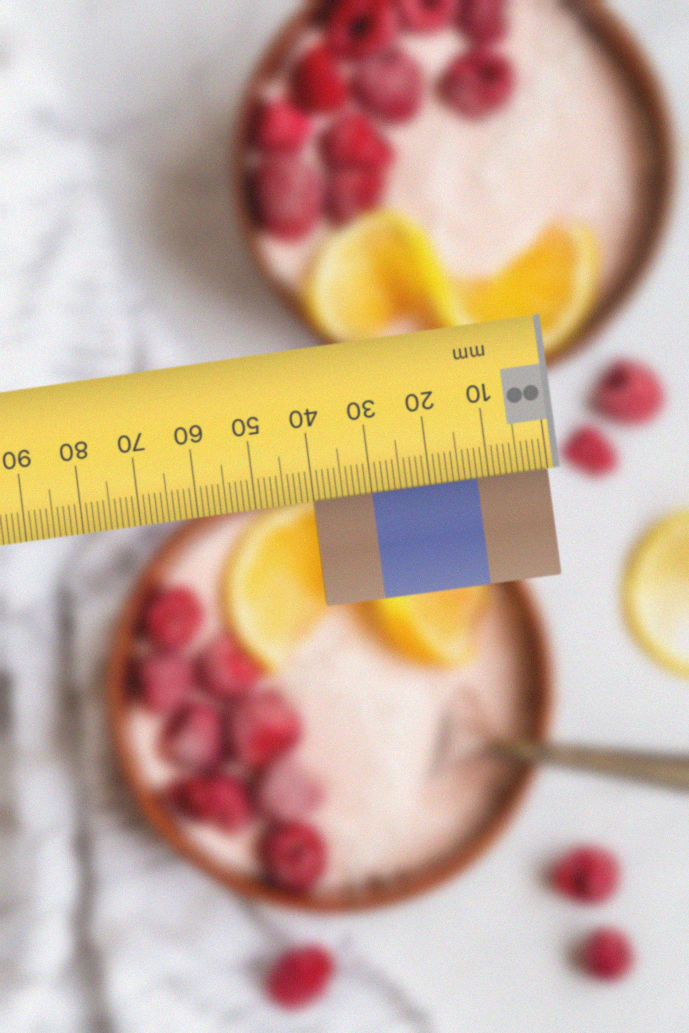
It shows 40 mm
